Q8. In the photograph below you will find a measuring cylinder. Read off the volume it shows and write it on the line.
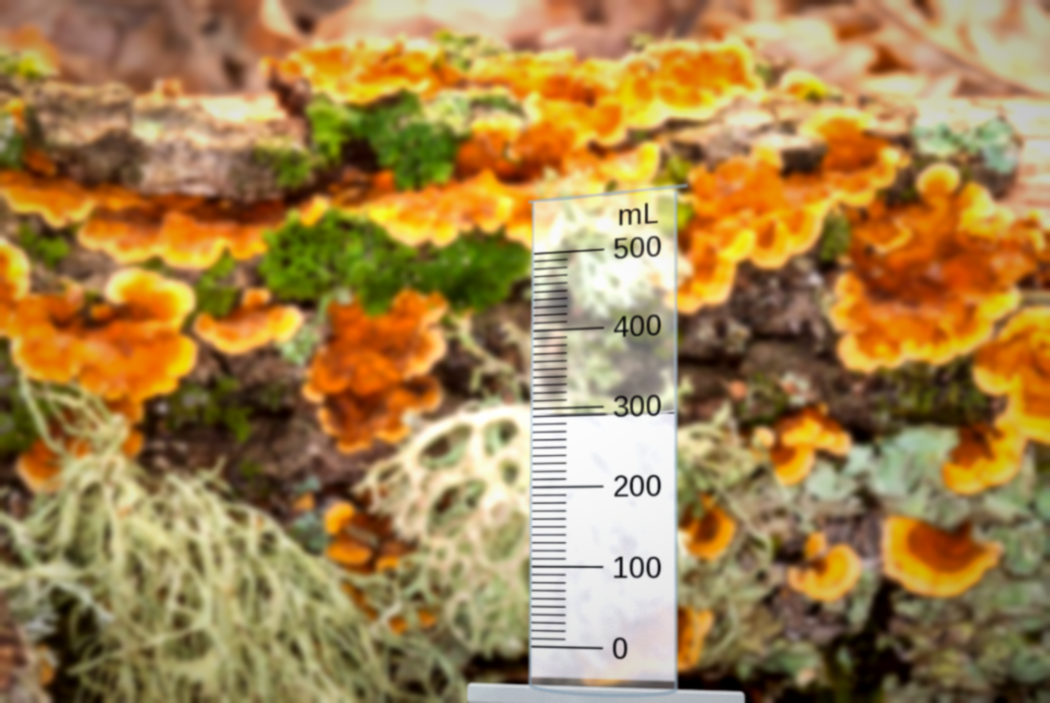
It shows 290 mL
